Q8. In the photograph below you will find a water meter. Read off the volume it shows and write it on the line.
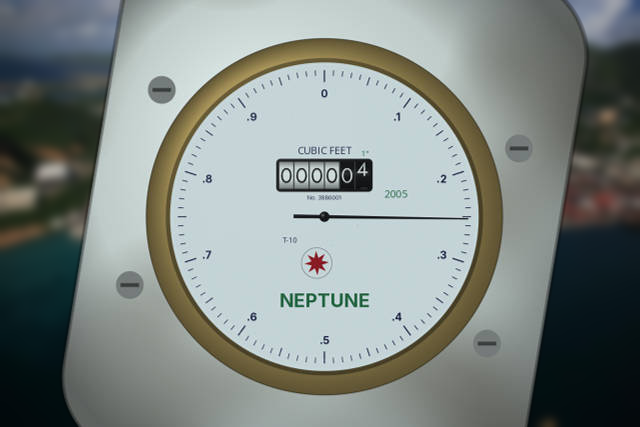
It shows 4.25 ft³
